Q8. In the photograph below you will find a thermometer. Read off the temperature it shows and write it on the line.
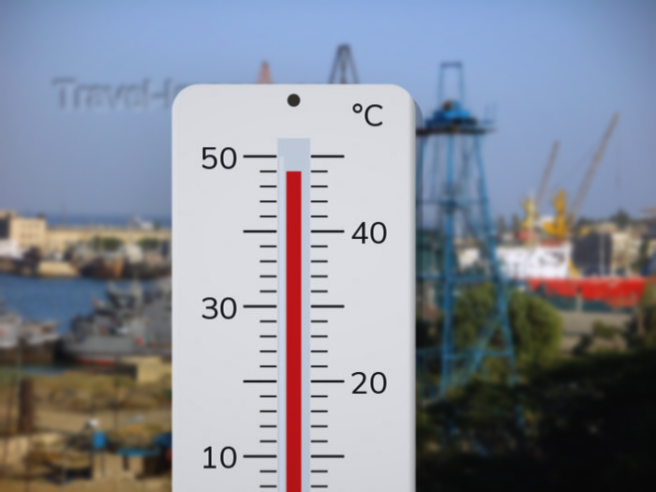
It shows 48 °C
